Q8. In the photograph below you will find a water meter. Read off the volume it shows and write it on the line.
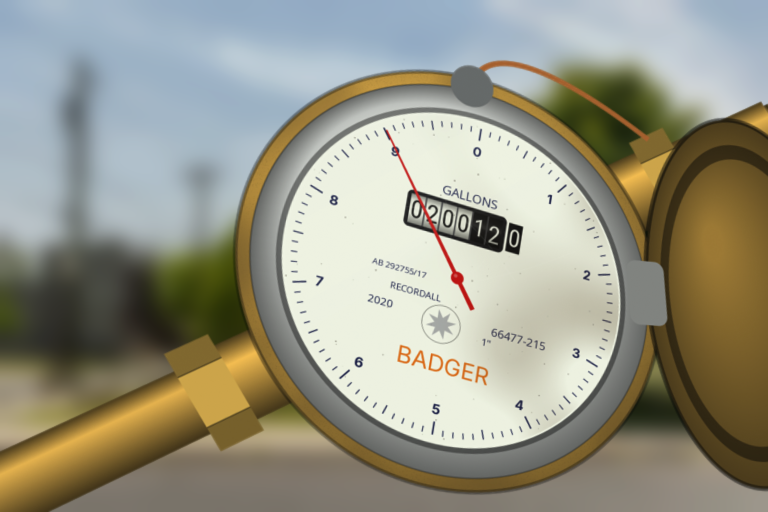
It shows 200119.0 gal
